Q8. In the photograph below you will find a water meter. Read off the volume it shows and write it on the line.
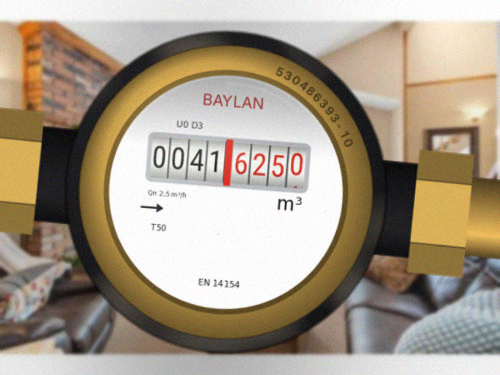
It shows 41.6250 m³
